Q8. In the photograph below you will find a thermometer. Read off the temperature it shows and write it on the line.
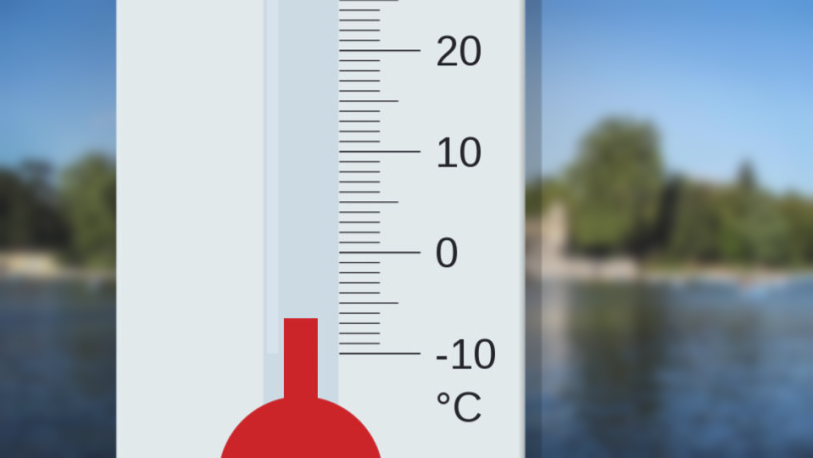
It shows -6.5 °C
